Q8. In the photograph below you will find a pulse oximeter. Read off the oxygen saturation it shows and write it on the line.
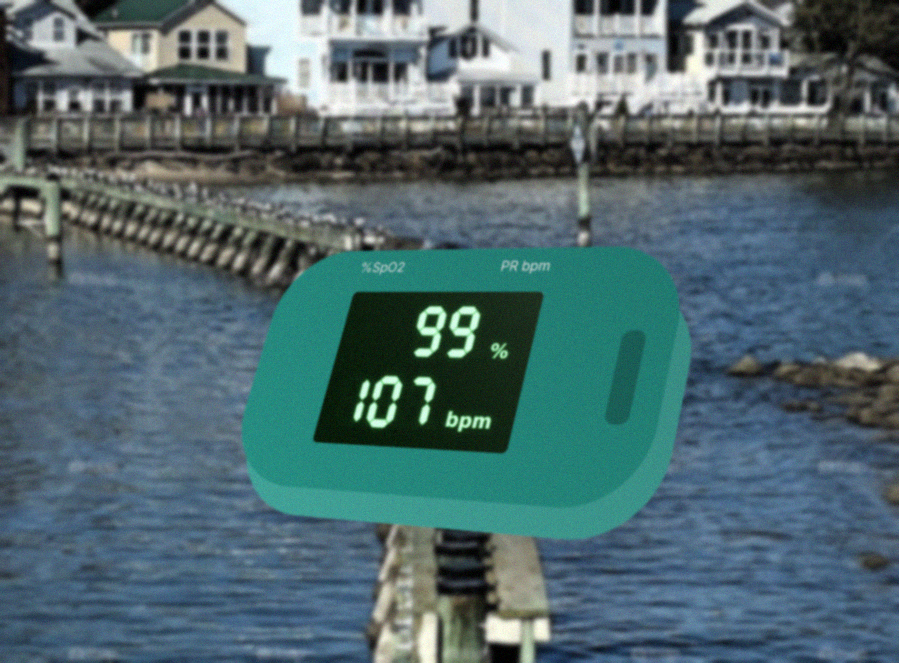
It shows 99 %
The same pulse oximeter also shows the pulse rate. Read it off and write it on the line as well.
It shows 107 bpm
